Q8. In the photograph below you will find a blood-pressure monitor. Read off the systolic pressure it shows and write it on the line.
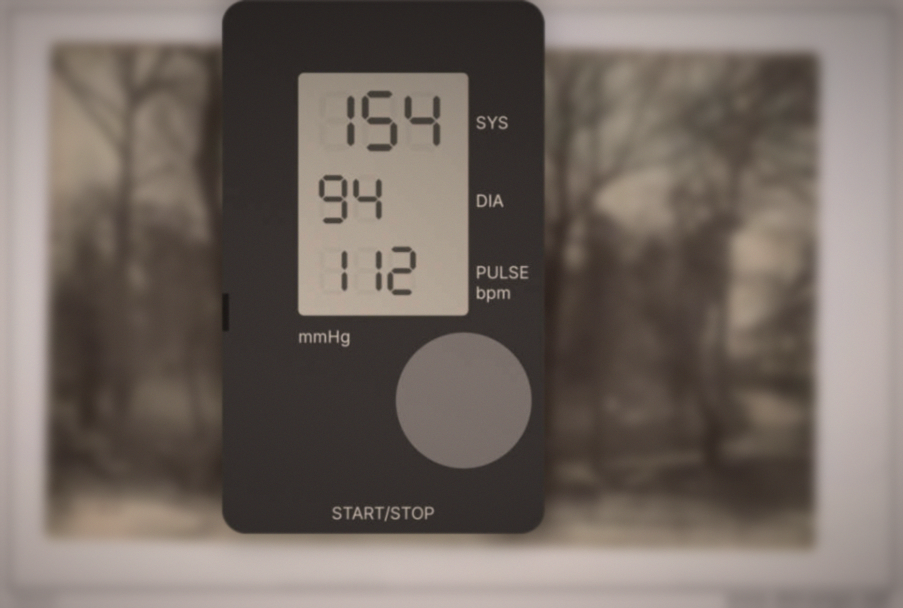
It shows 154 mmHg
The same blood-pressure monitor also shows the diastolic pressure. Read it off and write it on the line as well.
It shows 94 mmHg
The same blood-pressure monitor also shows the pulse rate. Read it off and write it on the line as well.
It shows 112 bpm
